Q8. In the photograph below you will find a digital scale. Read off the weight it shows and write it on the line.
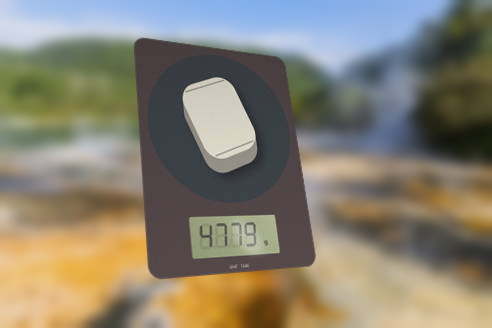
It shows 4779 g
